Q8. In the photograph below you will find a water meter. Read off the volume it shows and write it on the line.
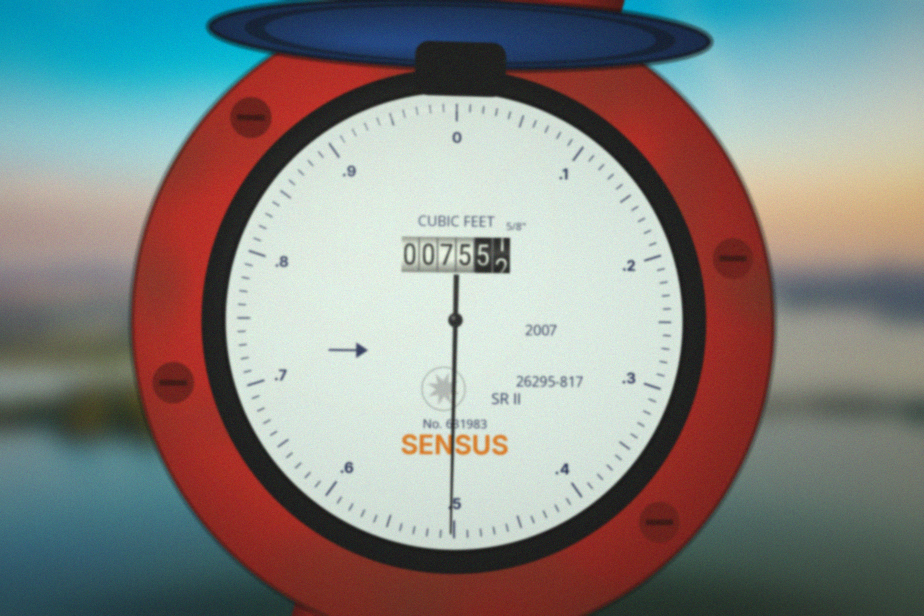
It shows 7551.50 ft³
